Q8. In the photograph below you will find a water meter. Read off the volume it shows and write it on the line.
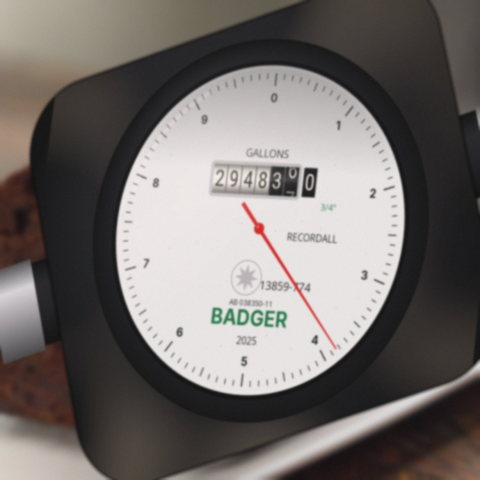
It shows 2948363.8 gal
